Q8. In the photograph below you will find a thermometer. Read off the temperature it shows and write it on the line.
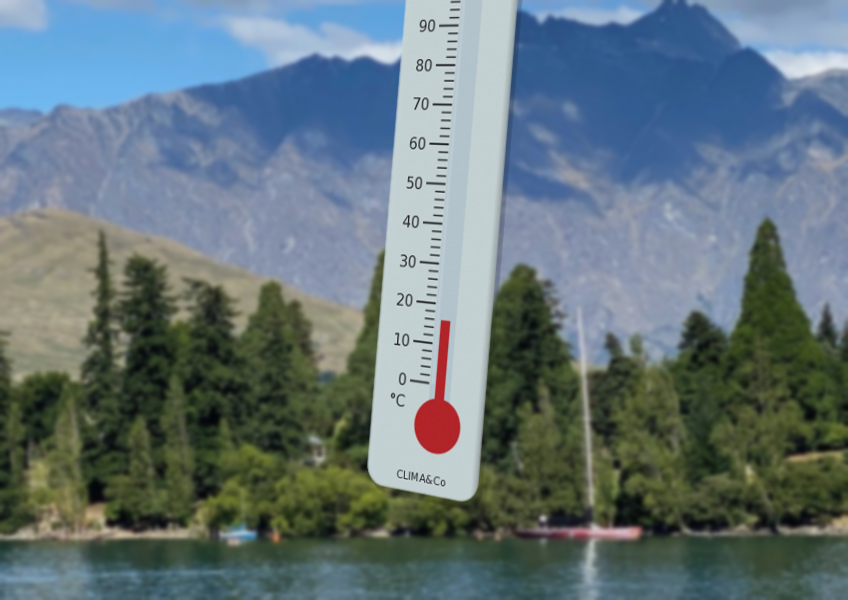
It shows 16 °C
